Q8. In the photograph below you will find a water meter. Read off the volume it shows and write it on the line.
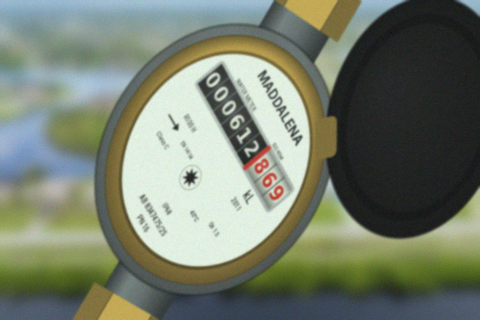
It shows 612.869 kL
